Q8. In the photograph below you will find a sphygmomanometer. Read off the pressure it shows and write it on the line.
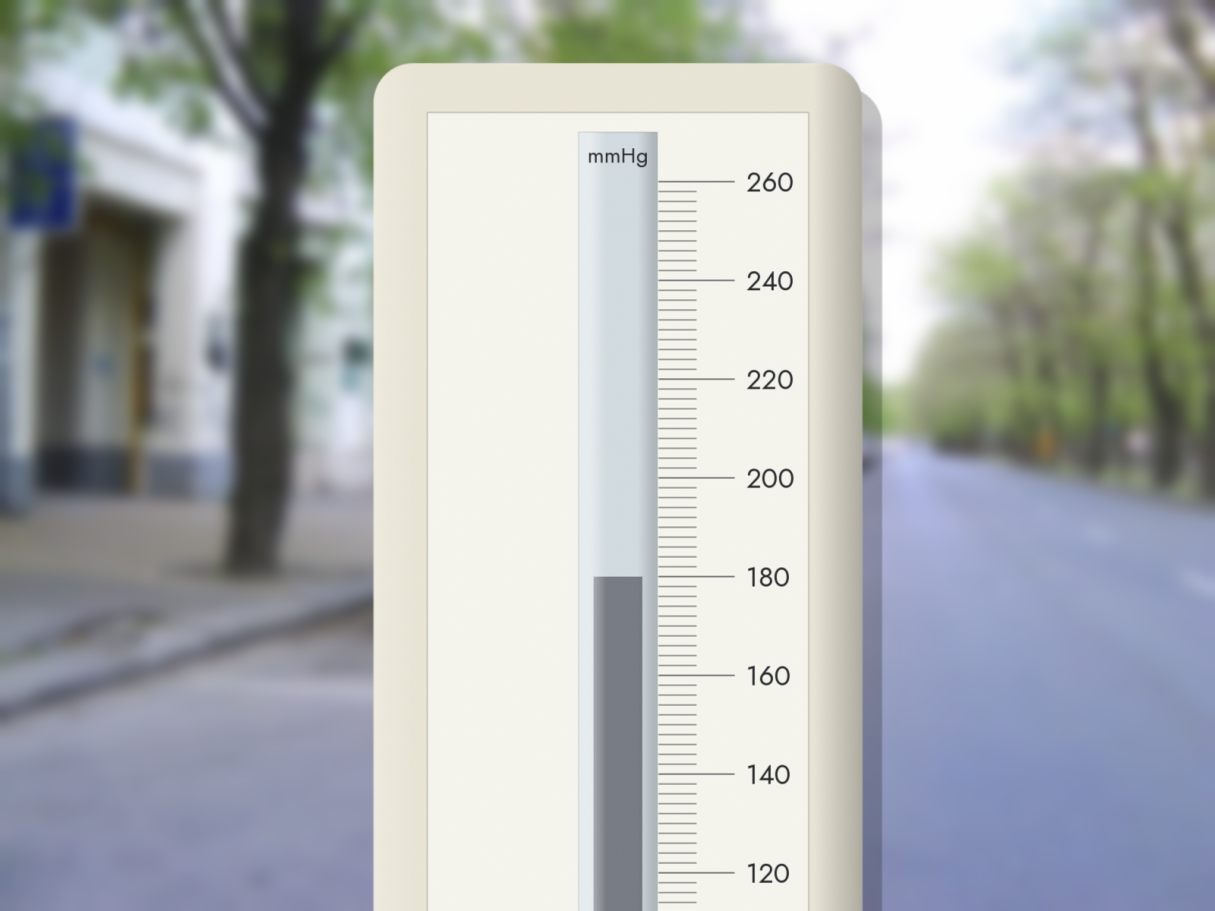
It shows 180 mmHg
